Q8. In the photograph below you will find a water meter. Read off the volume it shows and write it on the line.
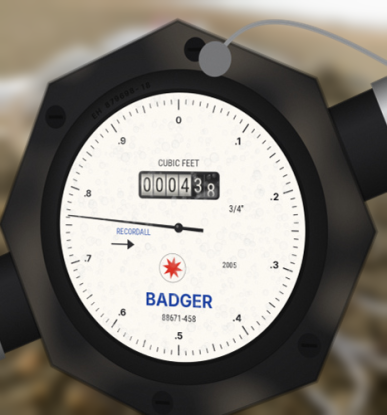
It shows 437.76 ft³
